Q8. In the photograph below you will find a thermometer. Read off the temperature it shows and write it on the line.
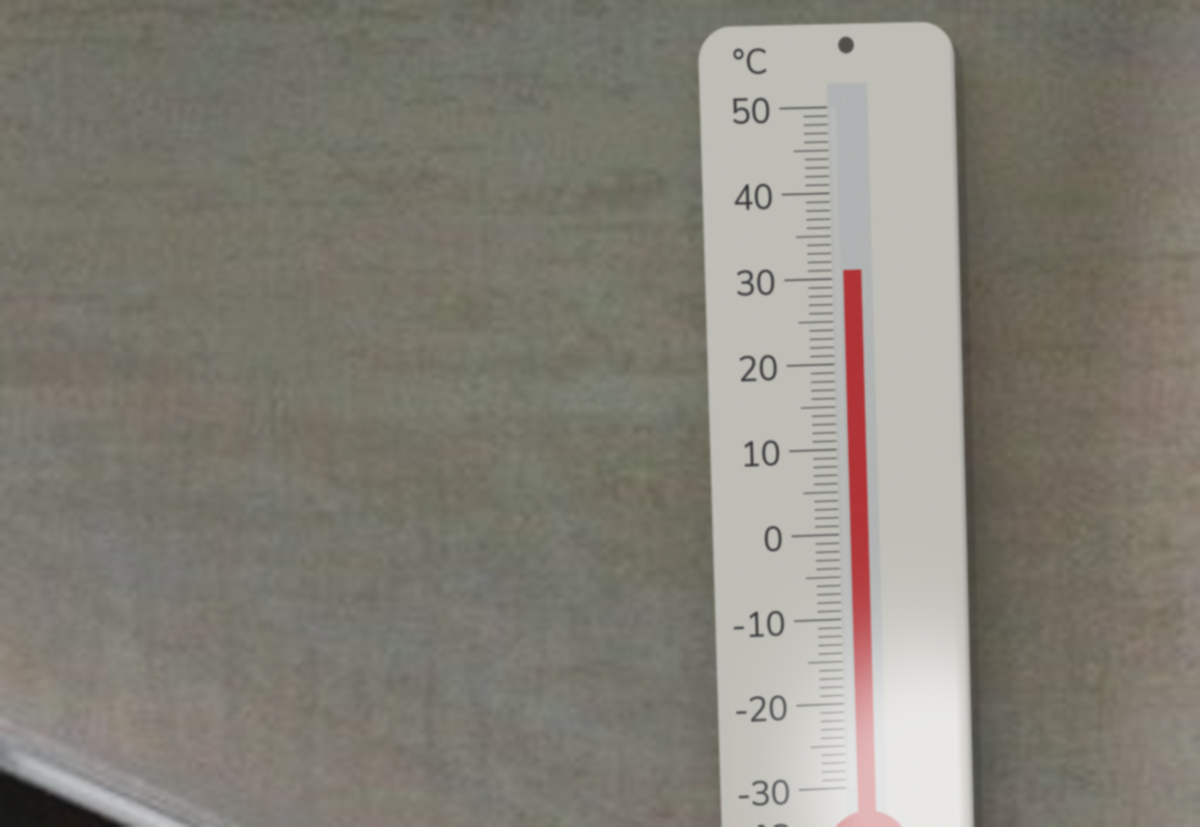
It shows 31 °C
